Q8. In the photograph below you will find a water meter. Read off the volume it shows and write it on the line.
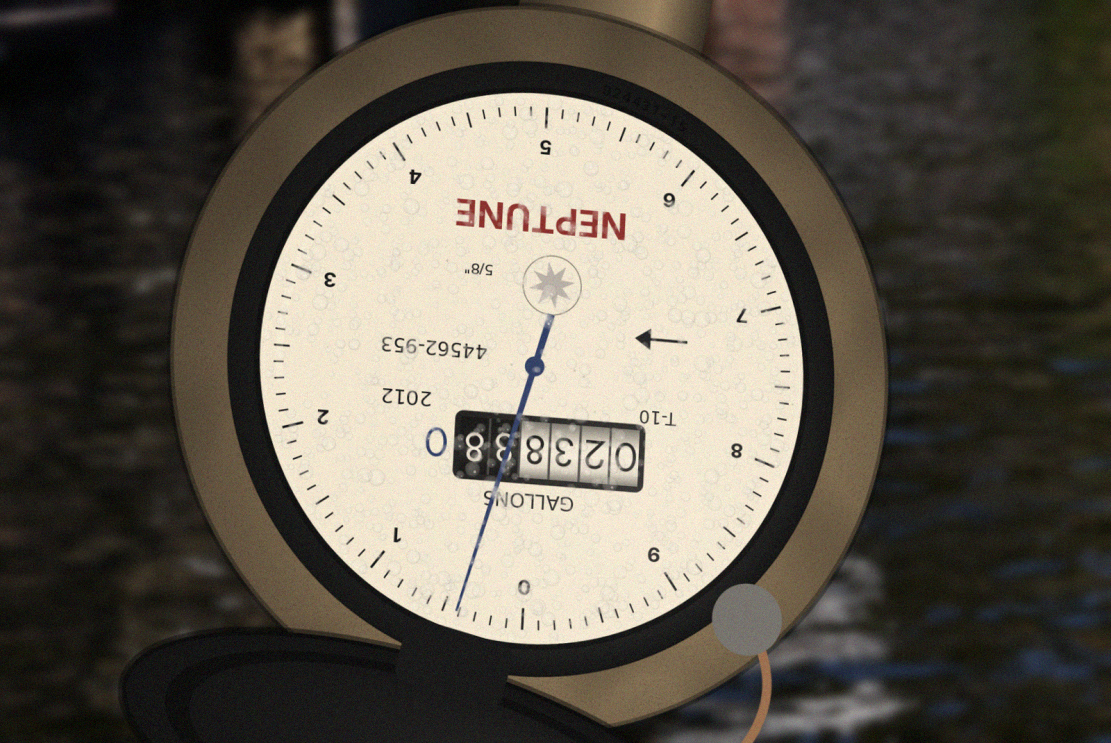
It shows 238880.4 gal
